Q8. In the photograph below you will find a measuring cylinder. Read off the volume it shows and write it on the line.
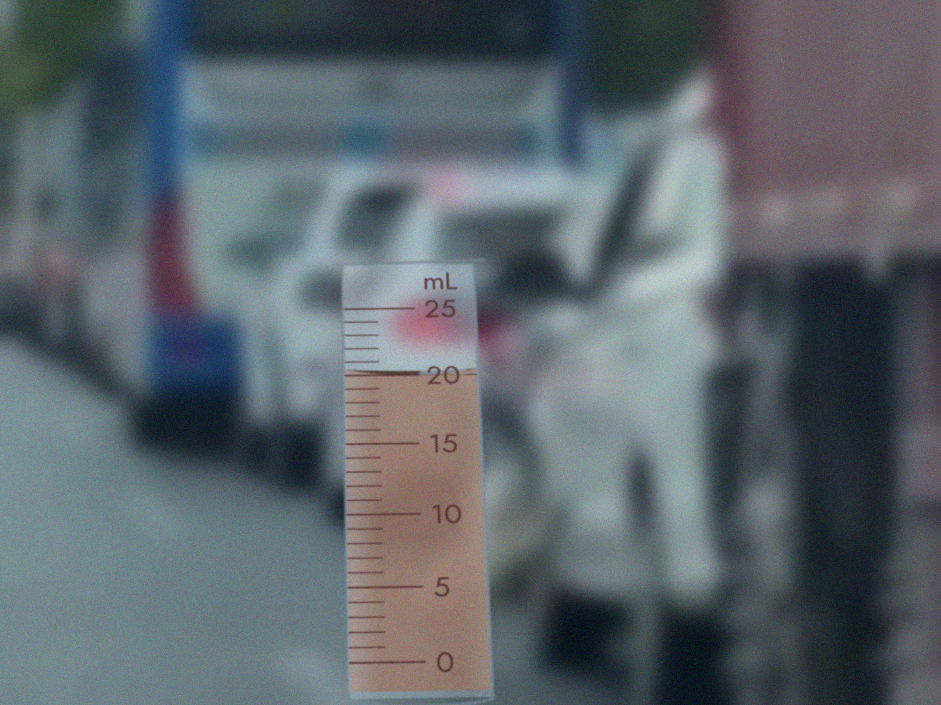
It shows 20 mL
